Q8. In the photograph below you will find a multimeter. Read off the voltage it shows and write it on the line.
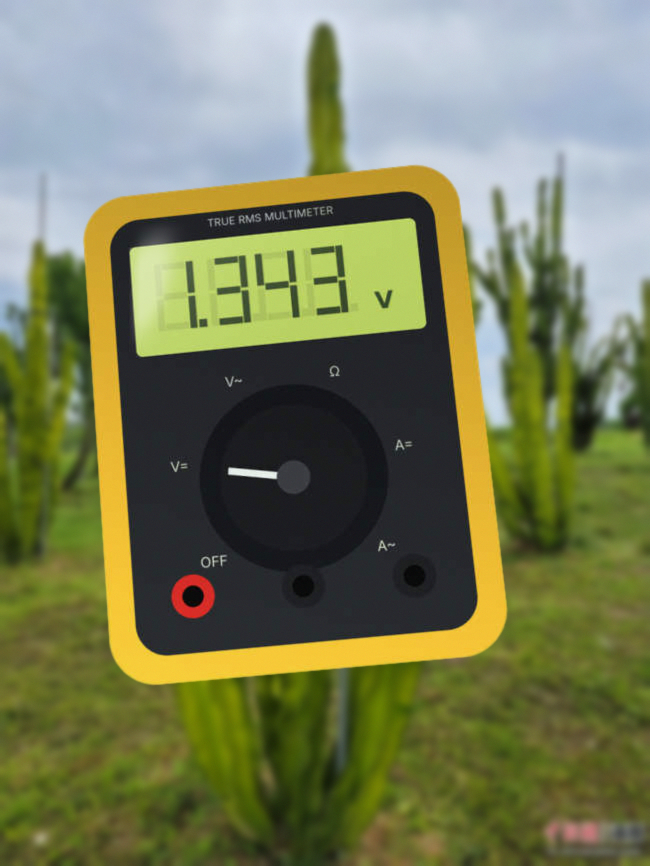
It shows 1.343 V
